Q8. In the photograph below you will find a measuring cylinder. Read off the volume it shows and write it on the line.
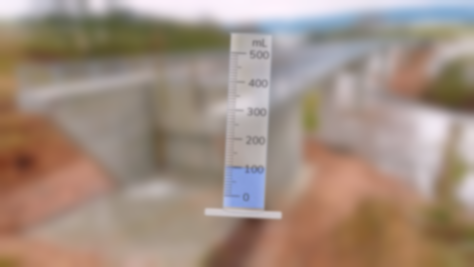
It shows 100 mL
